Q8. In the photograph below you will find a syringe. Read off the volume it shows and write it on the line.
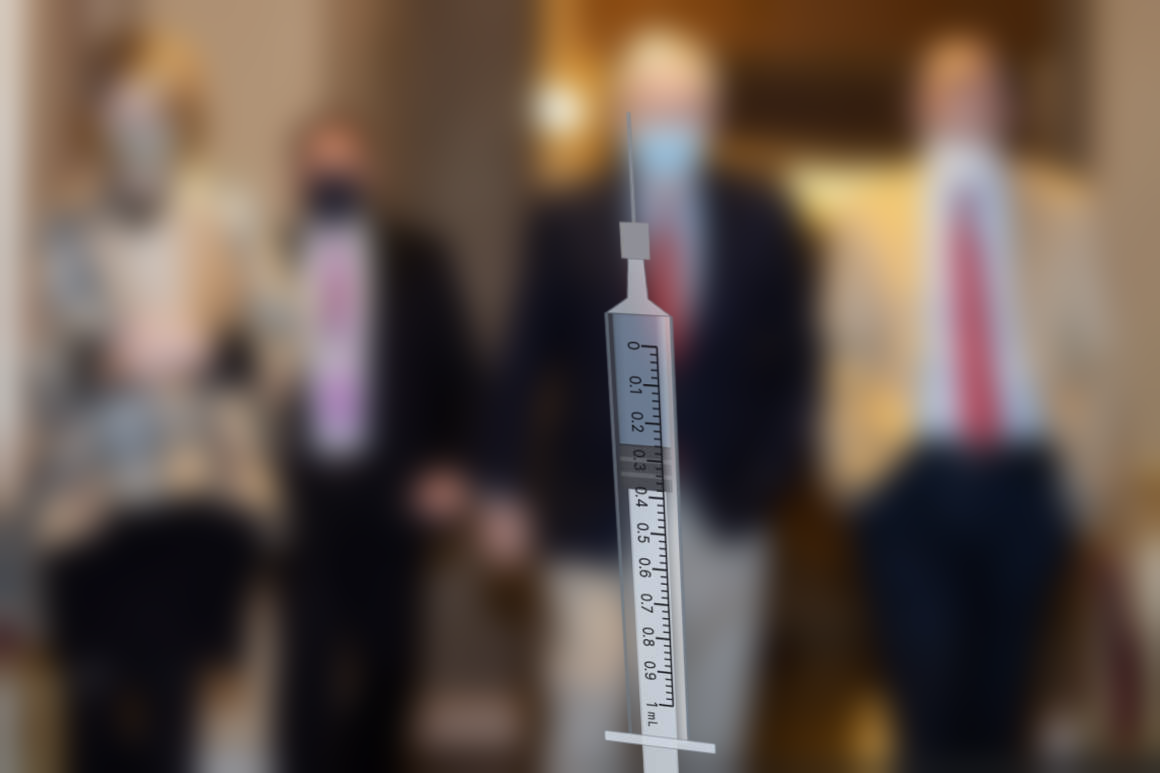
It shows 0.26 mL
